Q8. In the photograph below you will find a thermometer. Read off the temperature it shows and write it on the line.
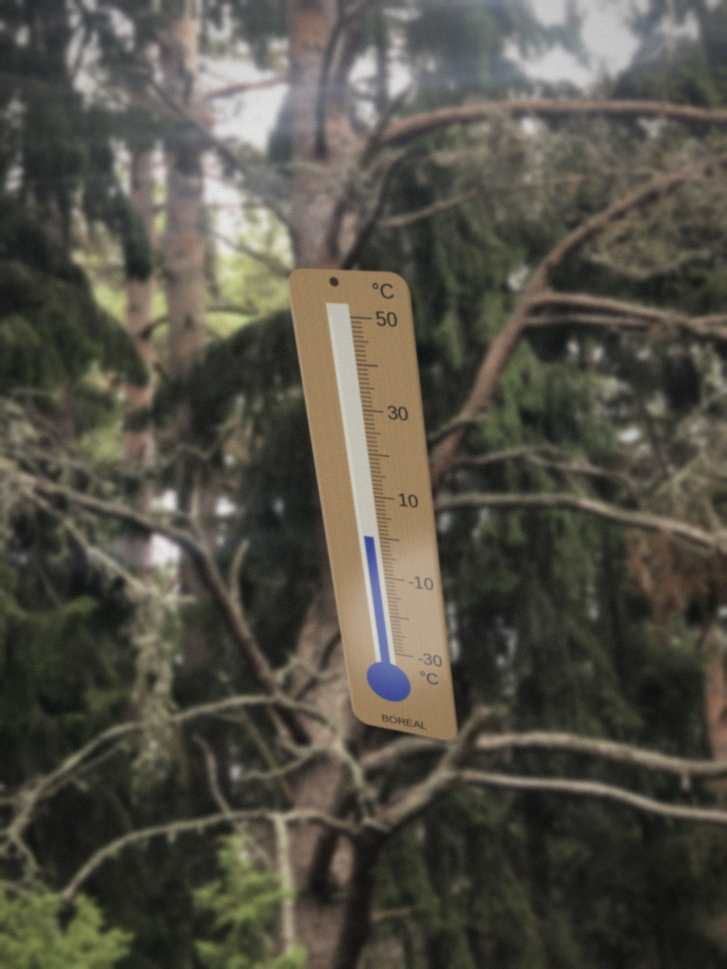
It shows 0 °C
